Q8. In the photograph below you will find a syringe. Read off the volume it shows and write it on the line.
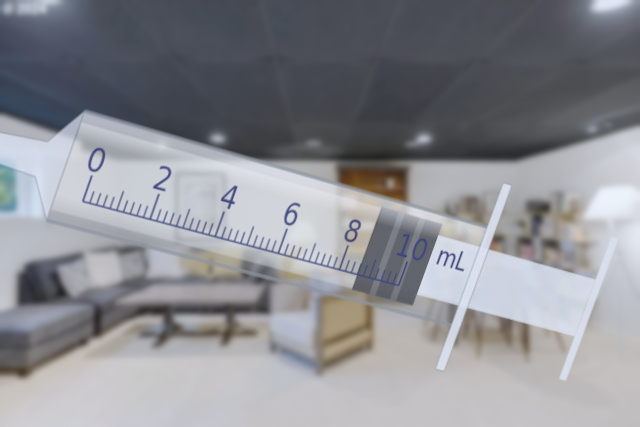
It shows 8.6 mL
